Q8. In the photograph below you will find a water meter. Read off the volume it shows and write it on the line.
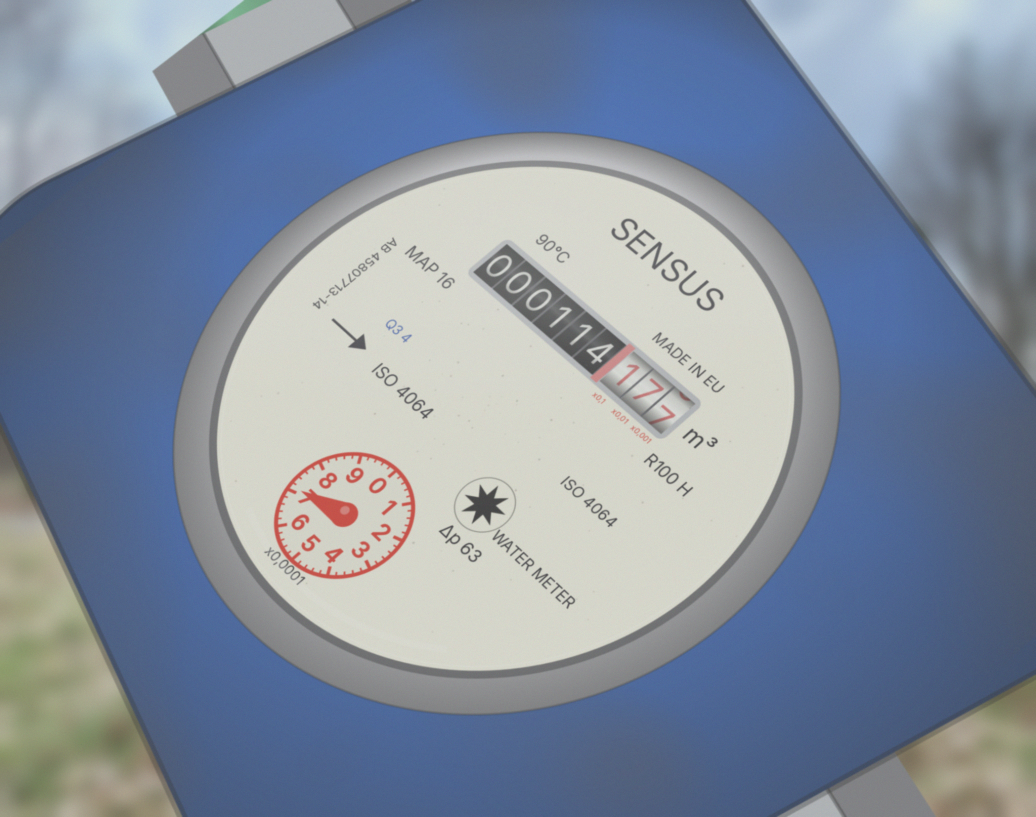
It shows 114.1767 m³
